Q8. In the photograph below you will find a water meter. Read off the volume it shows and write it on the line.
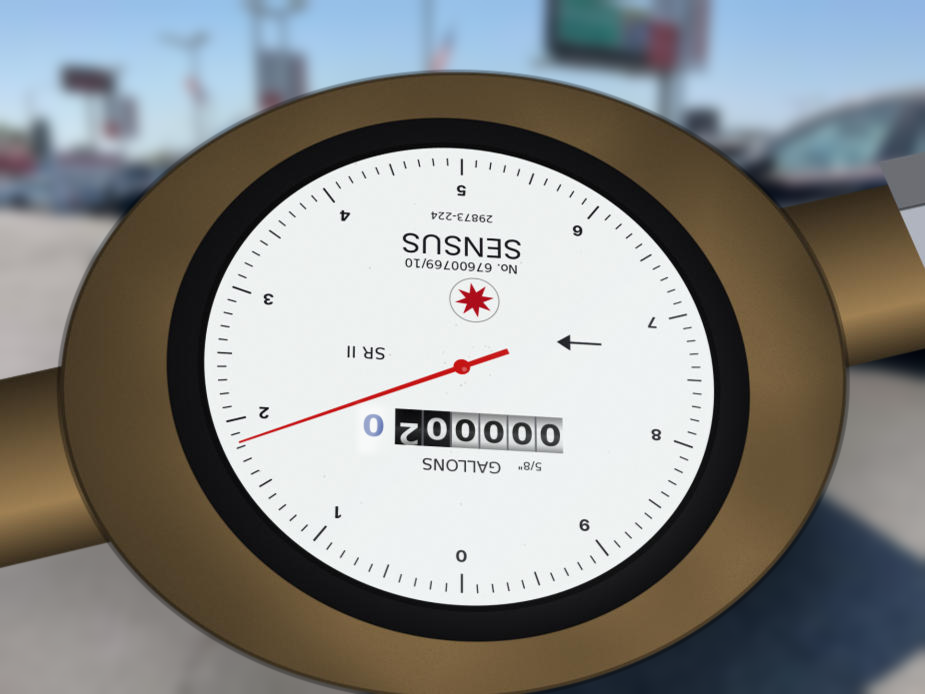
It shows 21.8 gal
